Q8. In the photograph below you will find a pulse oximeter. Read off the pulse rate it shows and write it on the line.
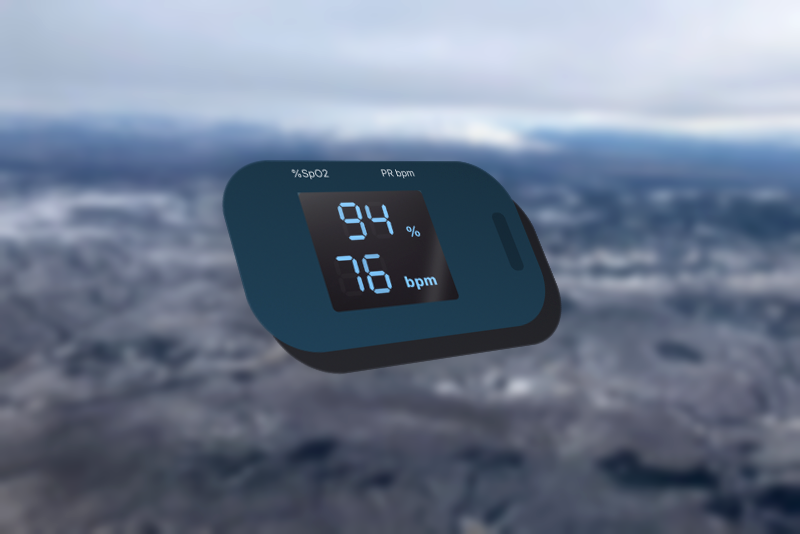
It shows 76 bpm
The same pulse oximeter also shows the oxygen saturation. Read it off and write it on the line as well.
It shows 94 %
